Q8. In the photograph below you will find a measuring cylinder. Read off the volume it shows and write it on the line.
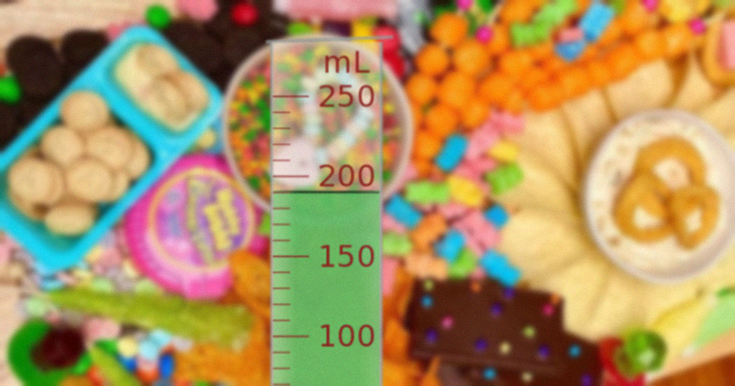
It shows 190 mL
